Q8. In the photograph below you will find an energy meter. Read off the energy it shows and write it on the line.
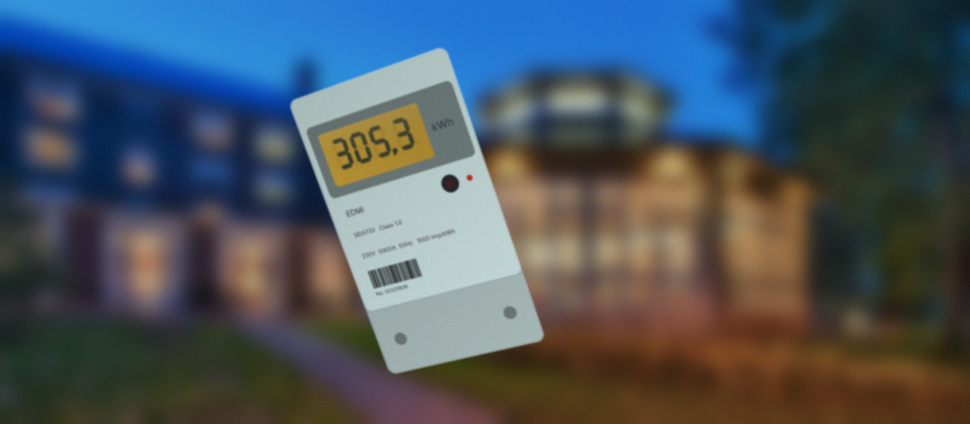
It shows 305.3 kWh
